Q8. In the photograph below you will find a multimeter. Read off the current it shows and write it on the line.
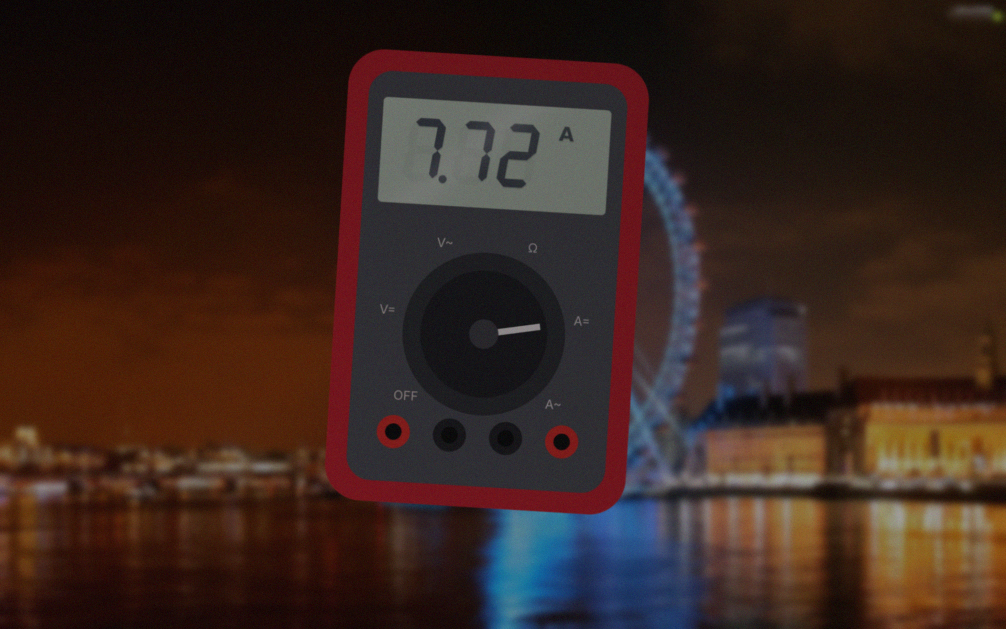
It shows 7.72 A
